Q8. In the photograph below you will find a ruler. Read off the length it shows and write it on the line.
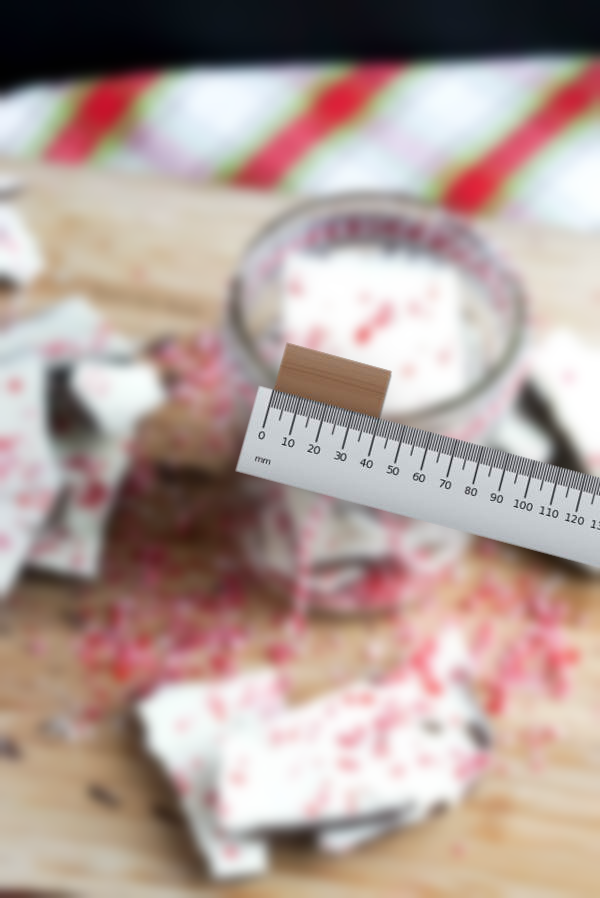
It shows 40 mm
